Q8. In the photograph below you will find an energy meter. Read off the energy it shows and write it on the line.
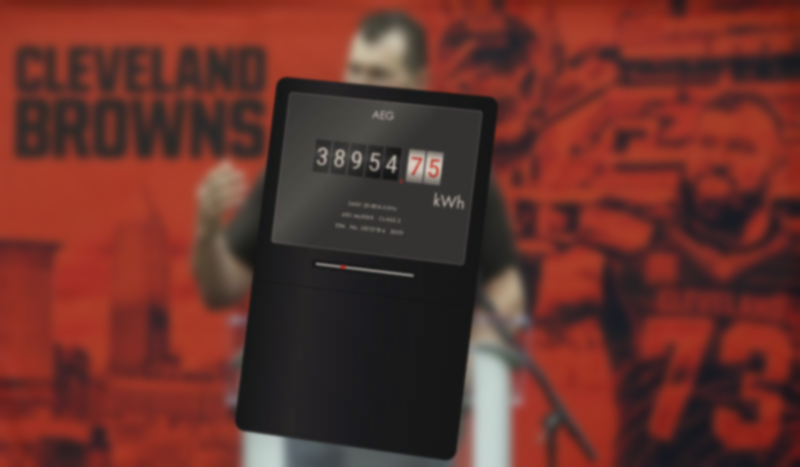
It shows 38954.75 kWh
